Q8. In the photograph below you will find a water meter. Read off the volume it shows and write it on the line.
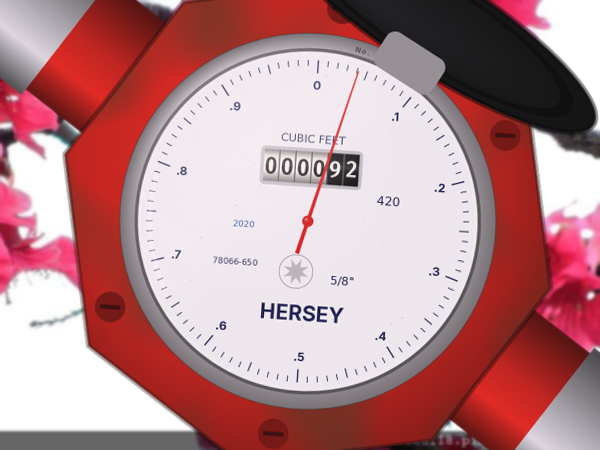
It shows 92.04 ft³
